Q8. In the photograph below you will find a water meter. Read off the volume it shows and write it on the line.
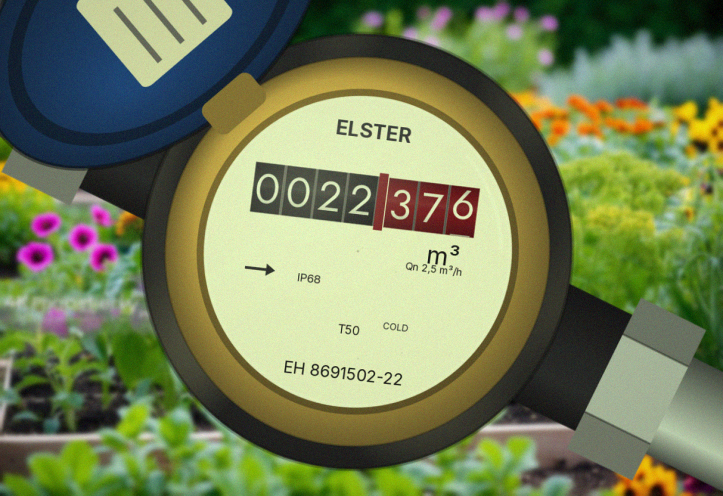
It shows 22.376 m³
